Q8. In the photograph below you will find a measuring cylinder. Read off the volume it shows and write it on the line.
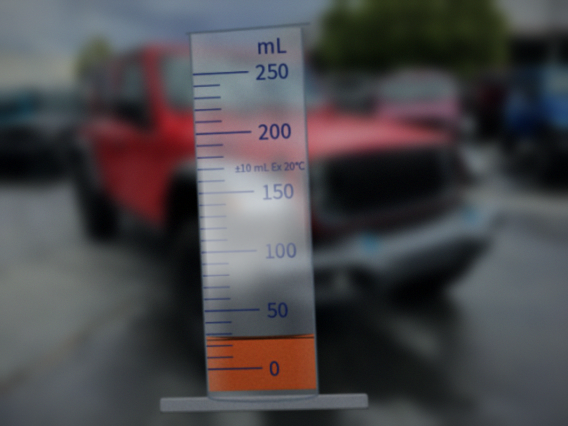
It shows 25 mL
